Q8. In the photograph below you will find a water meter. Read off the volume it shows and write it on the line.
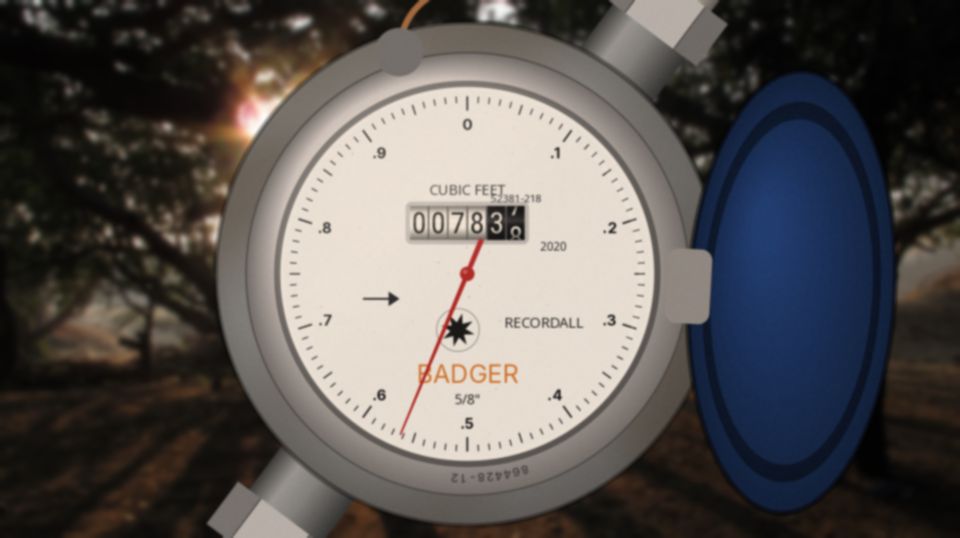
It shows 7837.56 ft³
